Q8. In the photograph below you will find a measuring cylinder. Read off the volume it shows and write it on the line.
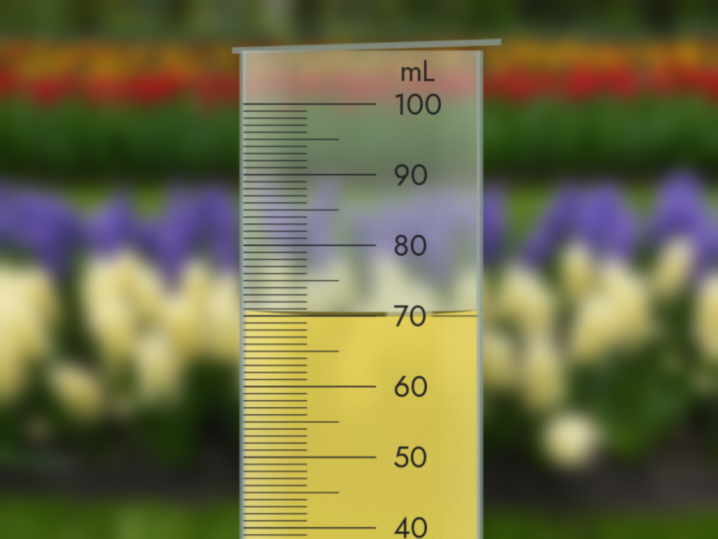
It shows 70 mL
